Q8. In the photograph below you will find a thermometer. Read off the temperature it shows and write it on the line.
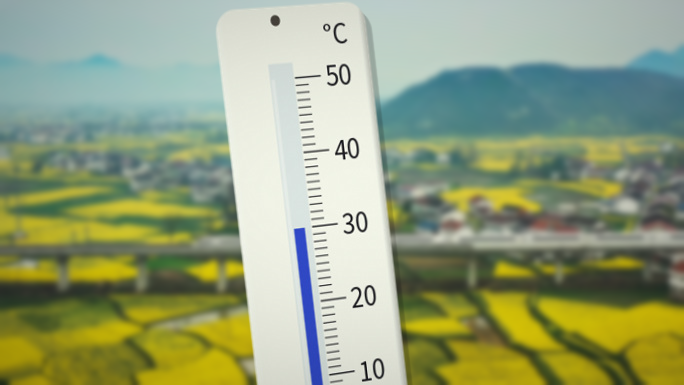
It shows 30 °C
